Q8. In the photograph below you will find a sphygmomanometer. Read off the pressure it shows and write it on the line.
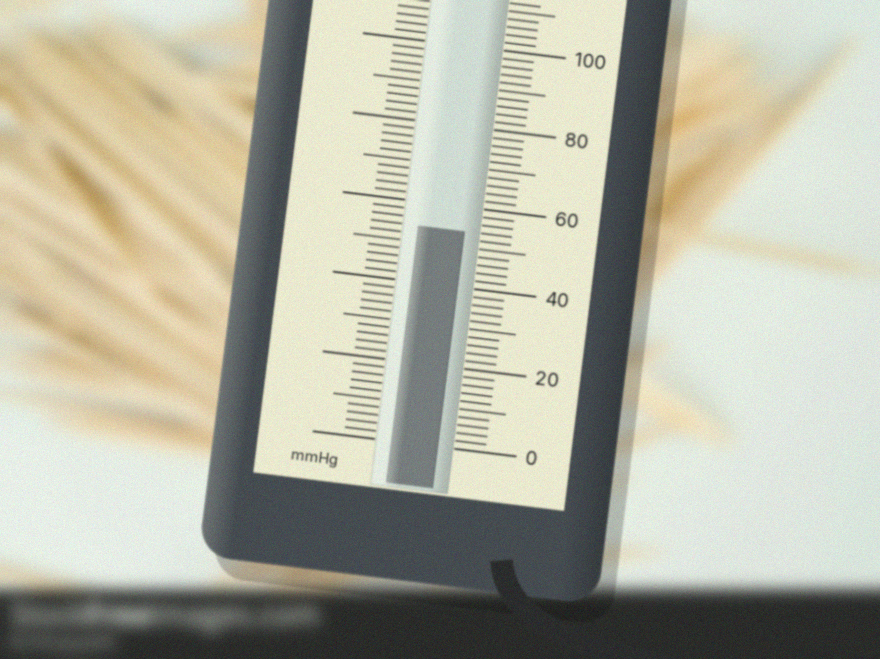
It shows 54 mmHg
